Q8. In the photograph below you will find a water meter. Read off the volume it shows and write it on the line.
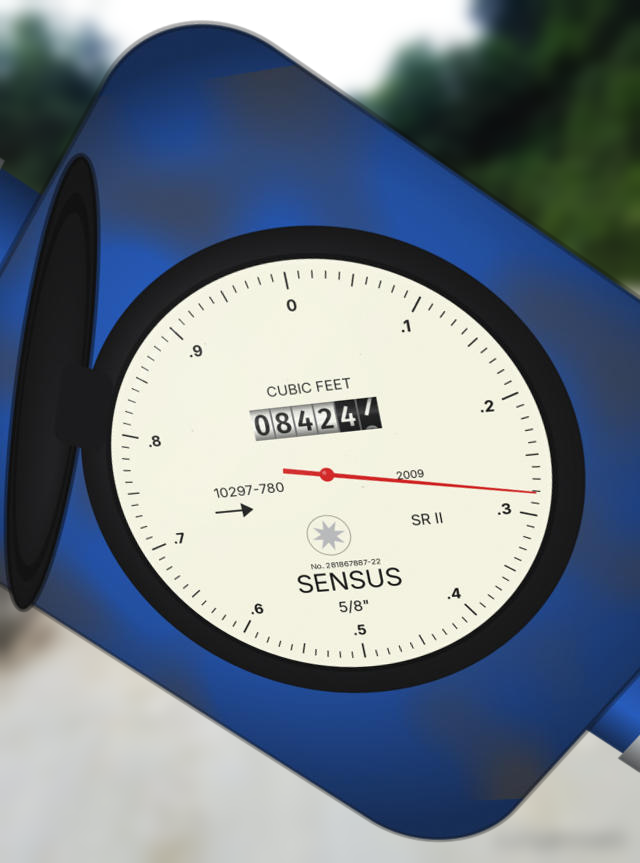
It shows 84247.28 ft³
